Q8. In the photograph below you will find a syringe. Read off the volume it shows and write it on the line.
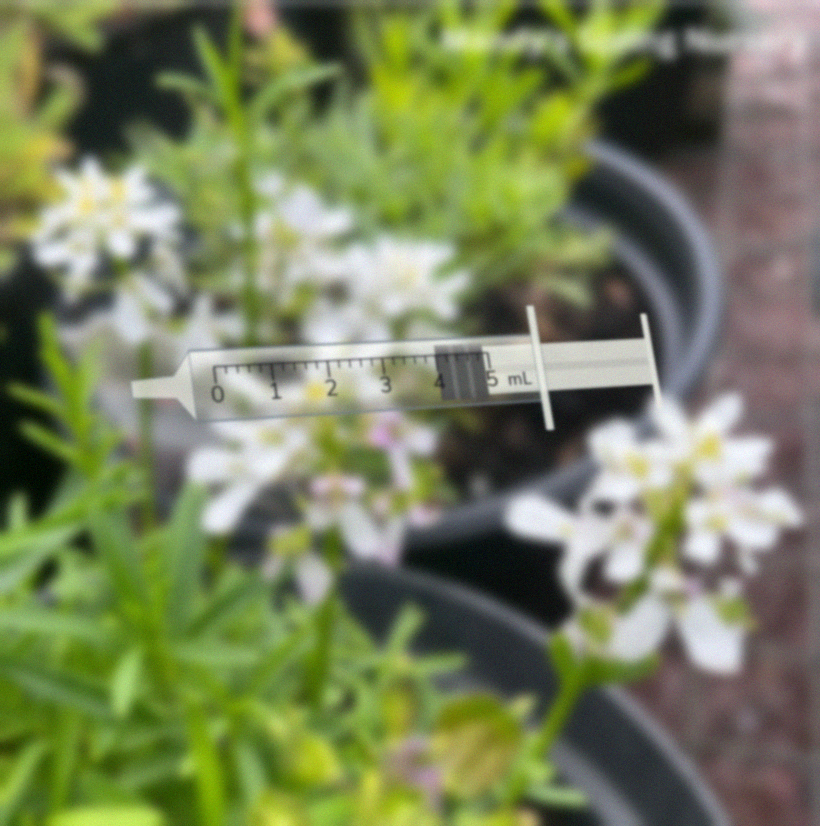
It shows 4 mL
